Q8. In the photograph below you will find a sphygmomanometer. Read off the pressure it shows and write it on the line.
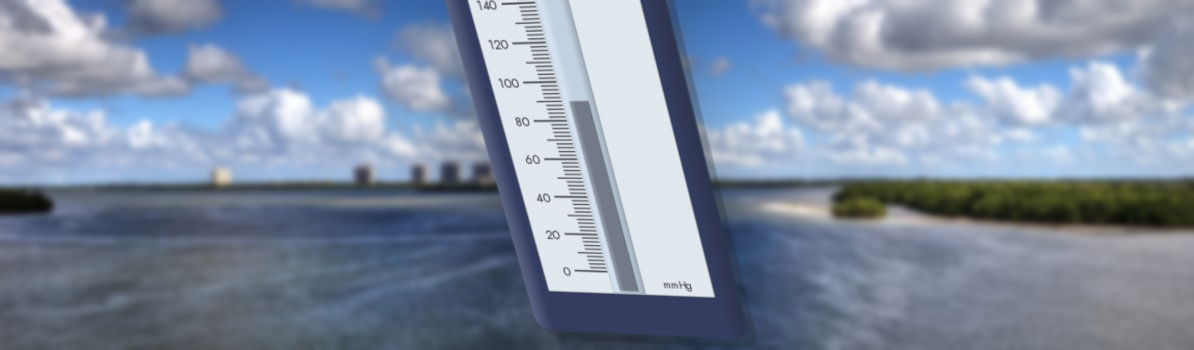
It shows 90 mmHg
